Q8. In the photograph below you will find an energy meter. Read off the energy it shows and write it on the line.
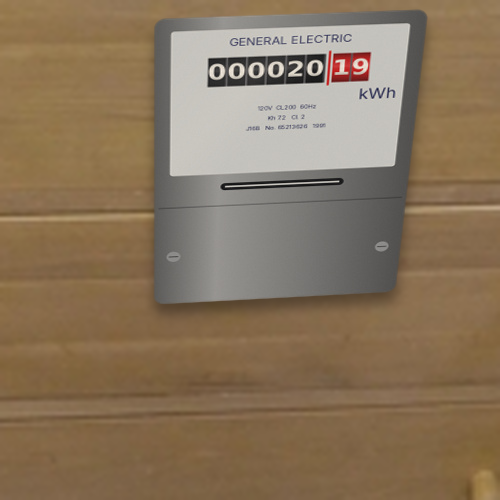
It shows 20.19 kWh
